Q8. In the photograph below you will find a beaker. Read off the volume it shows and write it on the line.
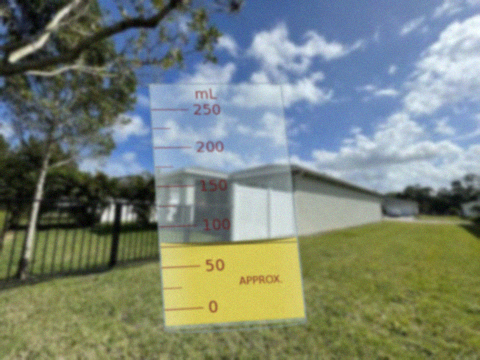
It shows 75 mL
